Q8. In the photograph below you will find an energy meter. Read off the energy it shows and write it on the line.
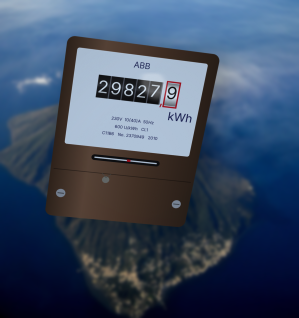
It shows 29827.9 kWh
